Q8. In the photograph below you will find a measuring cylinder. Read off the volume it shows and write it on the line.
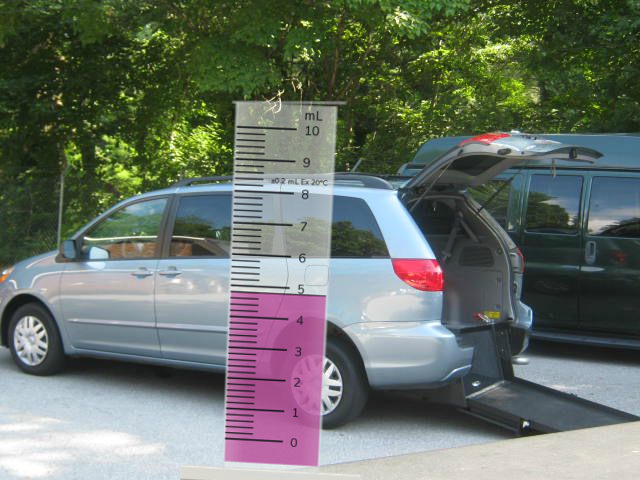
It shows 4.8 mL
